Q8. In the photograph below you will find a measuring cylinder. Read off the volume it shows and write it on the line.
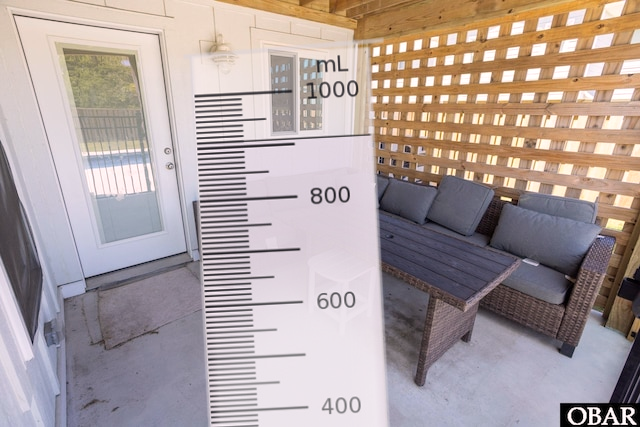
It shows 910 mL
